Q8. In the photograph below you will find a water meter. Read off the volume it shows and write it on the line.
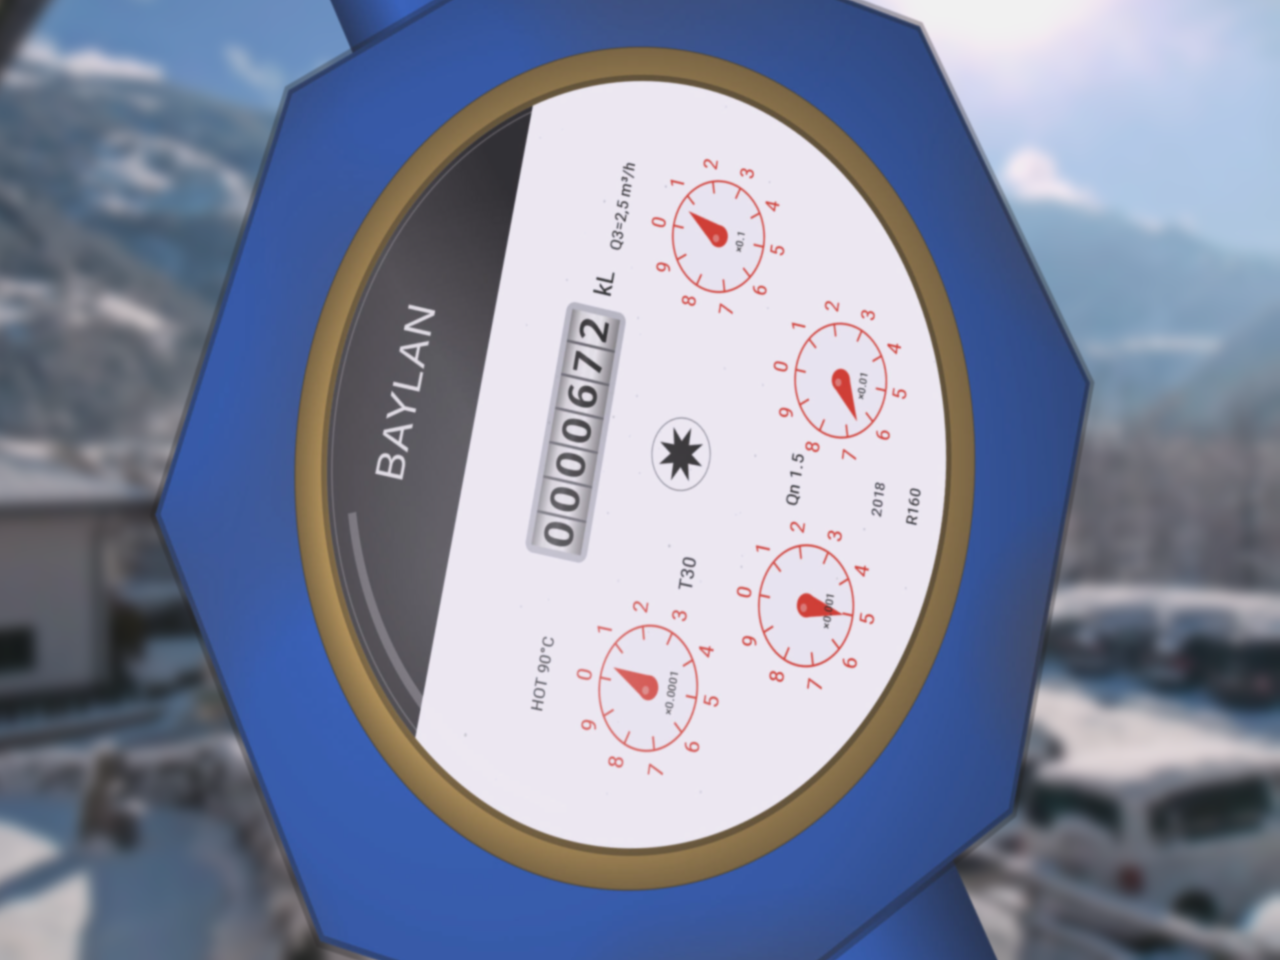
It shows 672.0650 kL
